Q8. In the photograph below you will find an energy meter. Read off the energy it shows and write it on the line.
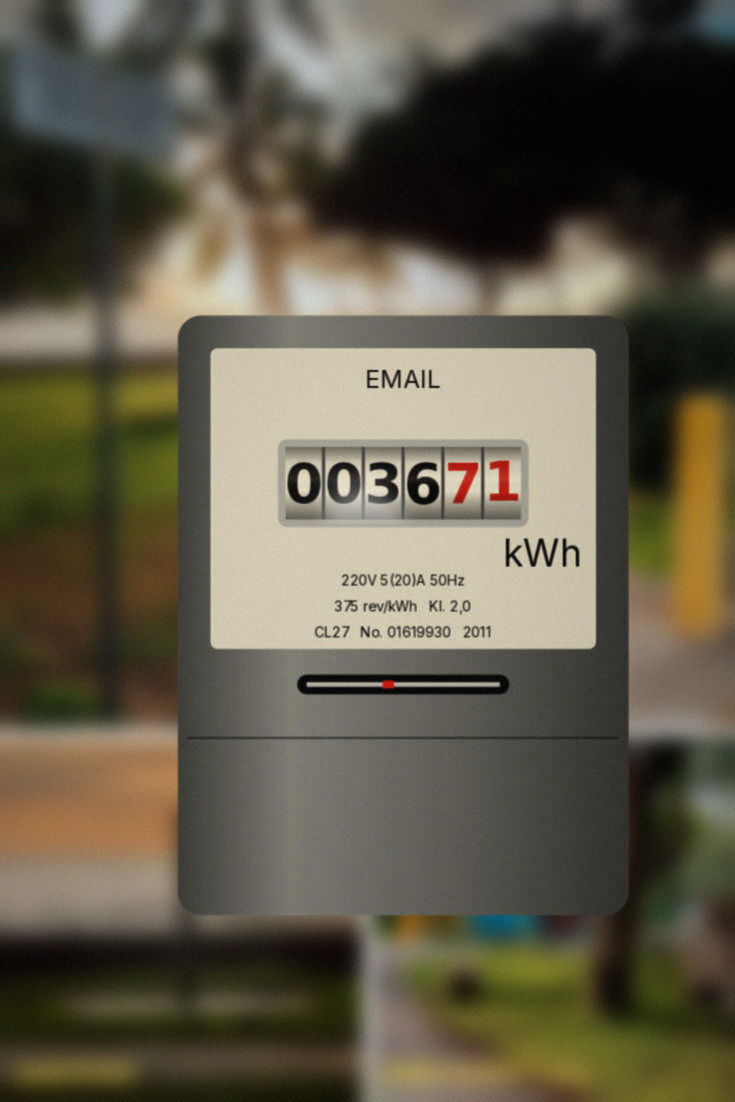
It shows 36.71 kWh
